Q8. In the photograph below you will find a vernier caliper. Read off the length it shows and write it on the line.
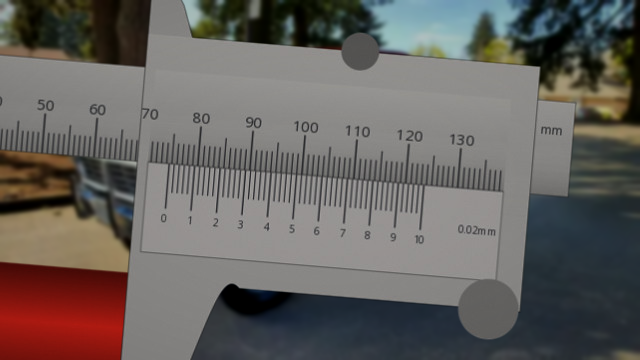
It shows 74.5 mm
